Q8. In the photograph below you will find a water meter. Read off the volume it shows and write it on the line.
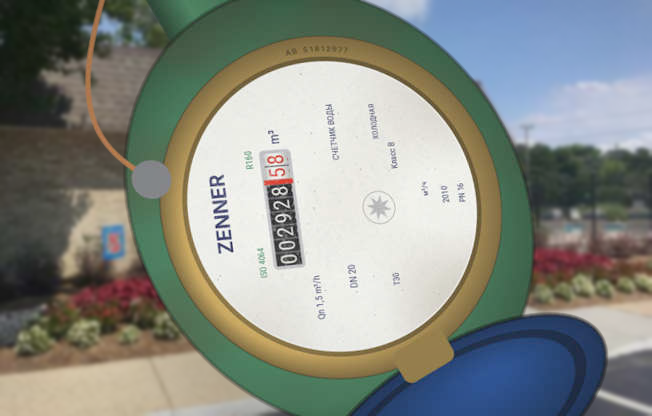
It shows 2928.58 m³
